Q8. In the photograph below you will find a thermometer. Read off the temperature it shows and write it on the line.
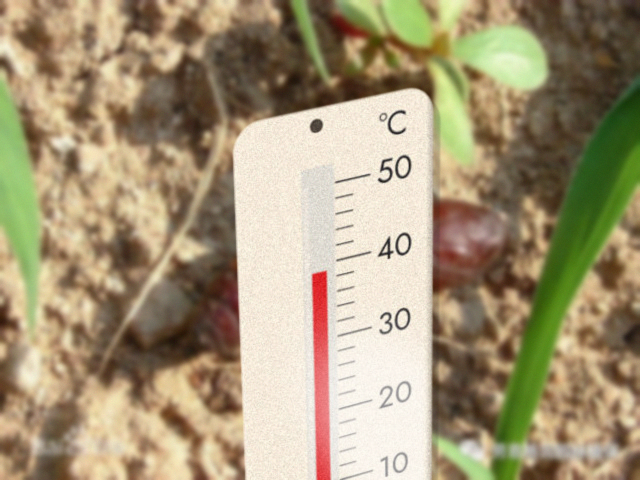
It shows 39 °C
